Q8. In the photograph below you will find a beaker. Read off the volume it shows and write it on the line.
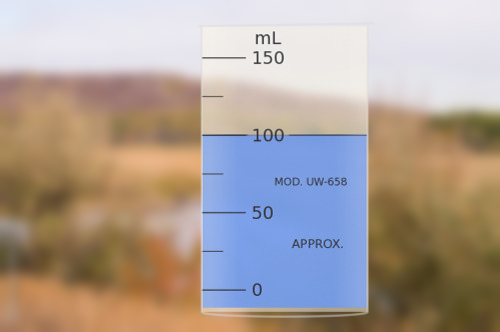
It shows 100 mL
